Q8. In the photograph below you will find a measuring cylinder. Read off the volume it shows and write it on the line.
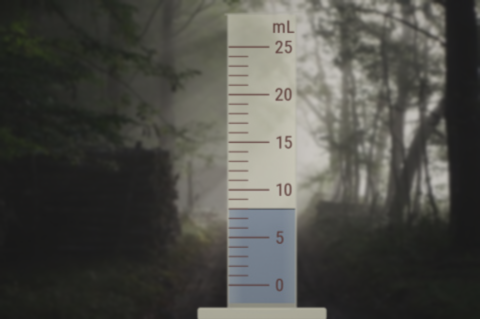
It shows 8 mL
